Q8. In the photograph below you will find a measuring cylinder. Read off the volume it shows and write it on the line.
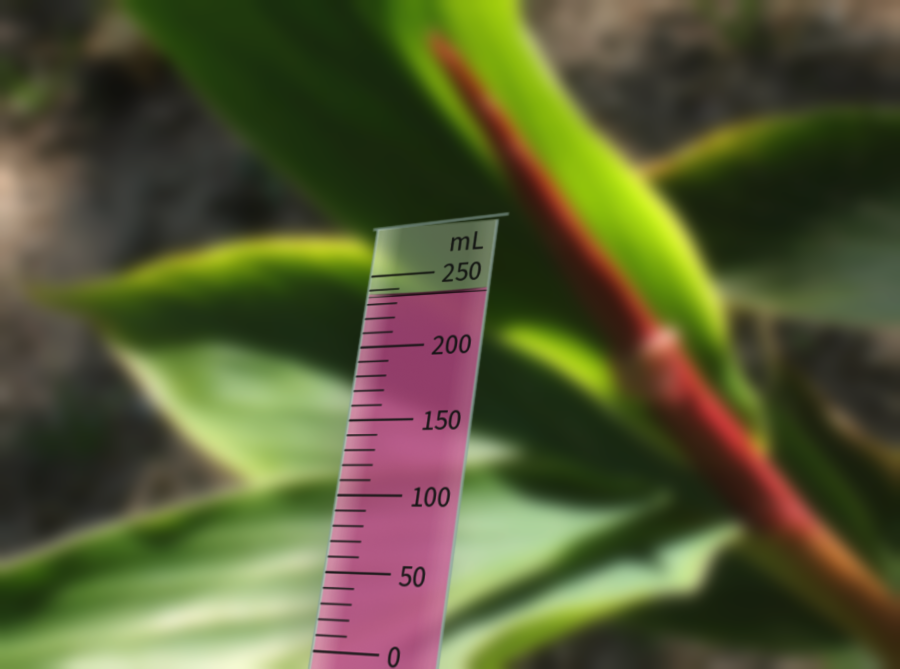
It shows 235 mL
